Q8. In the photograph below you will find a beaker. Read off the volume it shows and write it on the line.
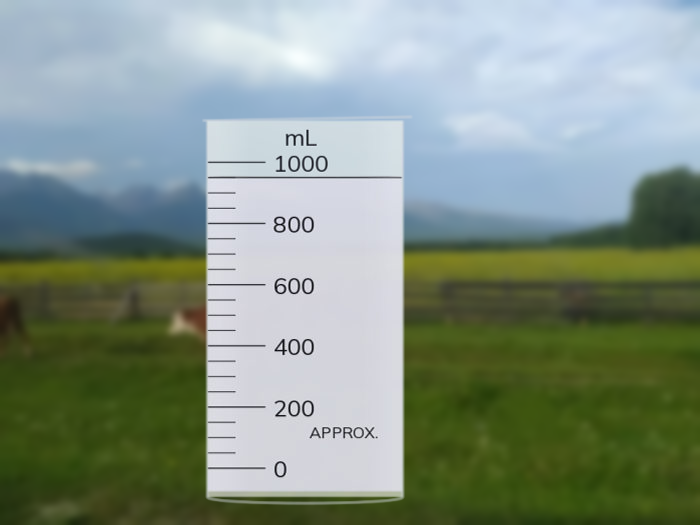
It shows 950 mL
